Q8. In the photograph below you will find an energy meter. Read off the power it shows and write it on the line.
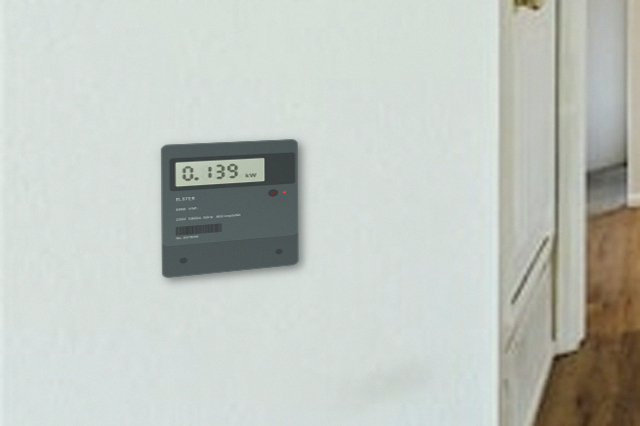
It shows 0.139 kW
